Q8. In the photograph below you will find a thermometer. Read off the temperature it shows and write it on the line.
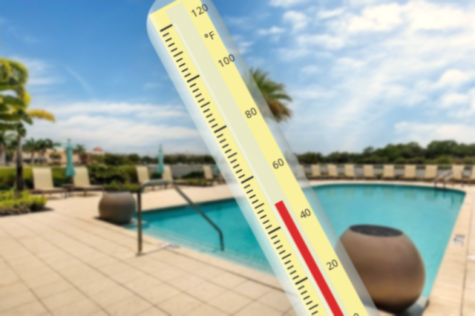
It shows 48 °F
